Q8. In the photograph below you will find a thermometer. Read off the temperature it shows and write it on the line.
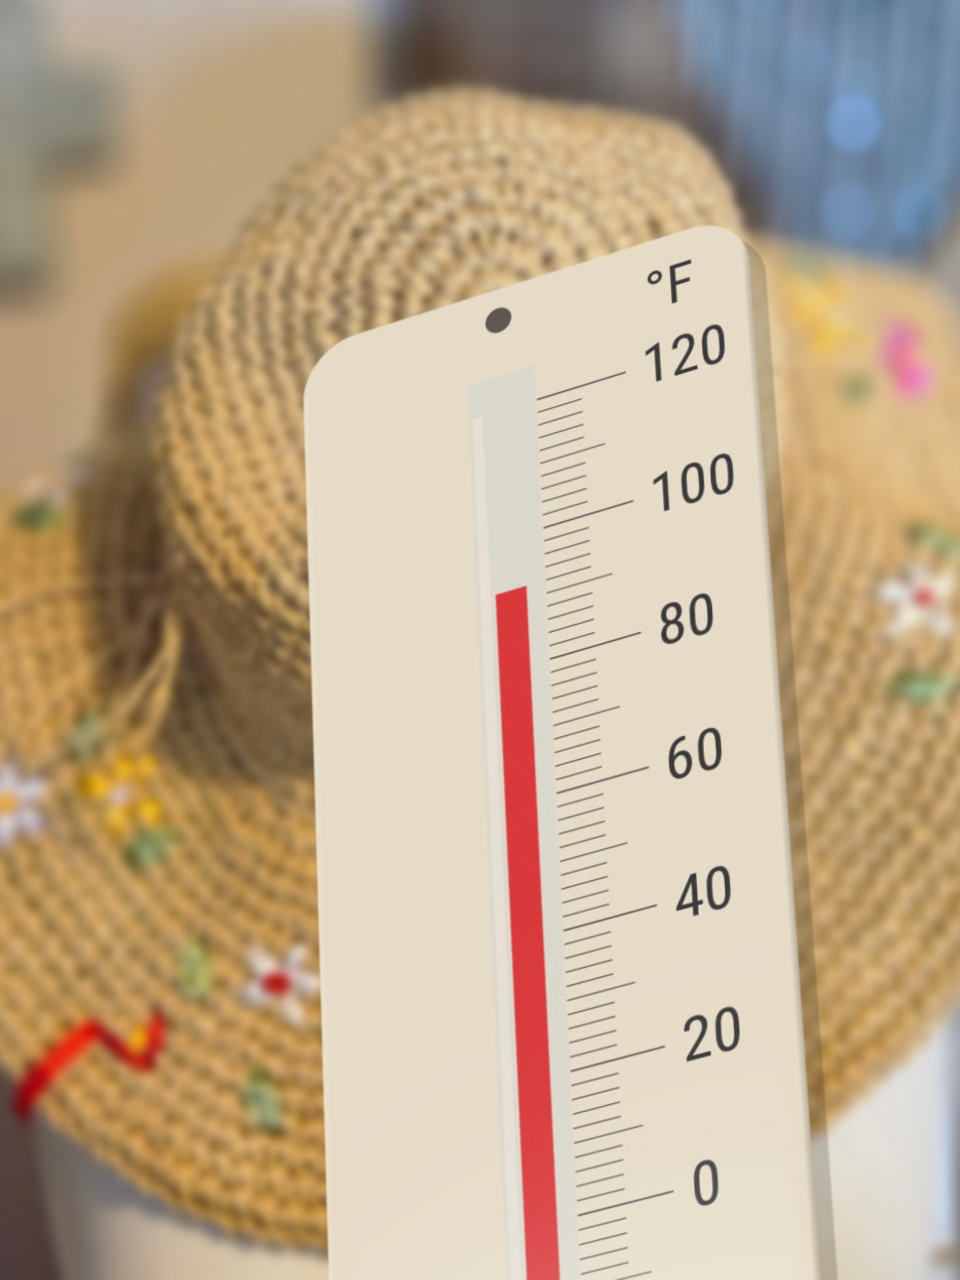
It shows 92 °F
